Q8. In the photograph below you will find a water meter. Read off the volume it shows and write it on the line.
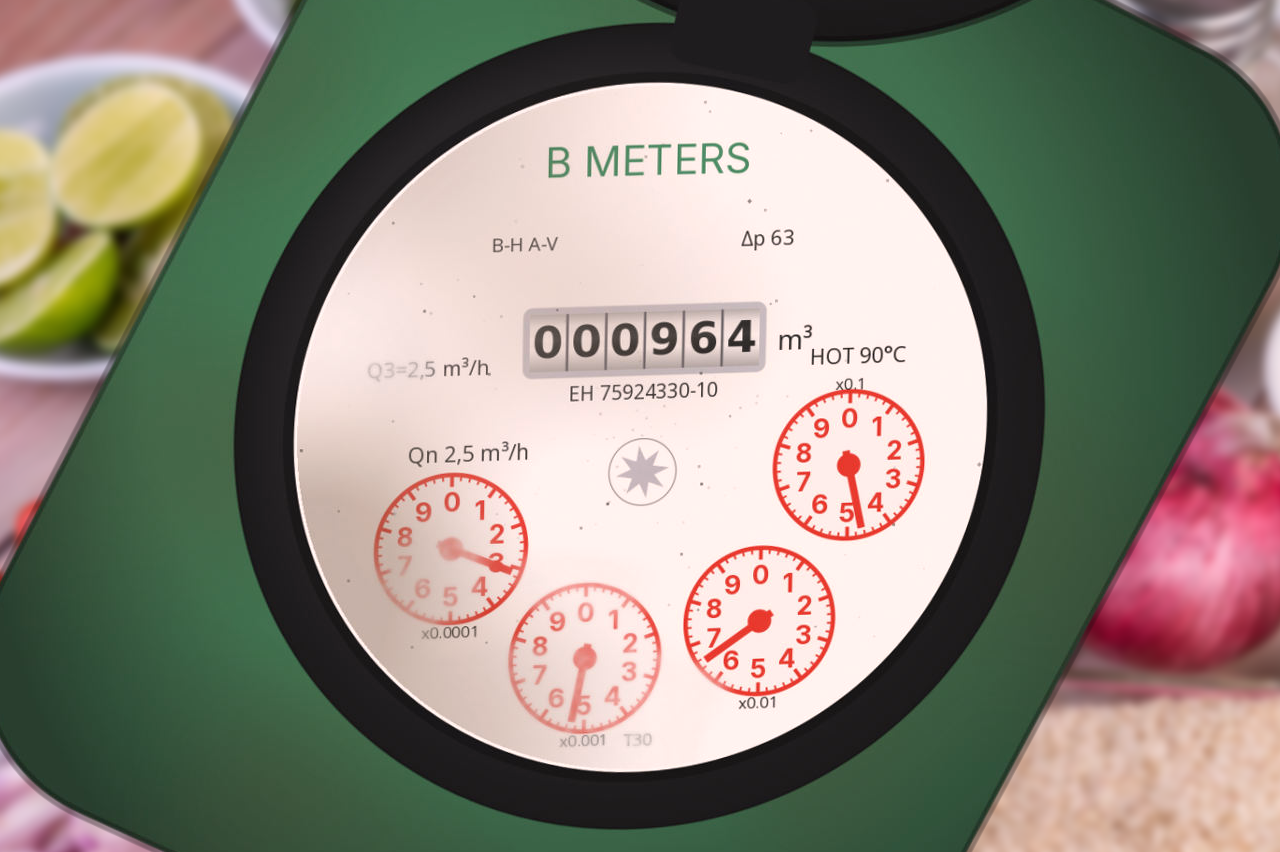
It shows 964.4653 m³
